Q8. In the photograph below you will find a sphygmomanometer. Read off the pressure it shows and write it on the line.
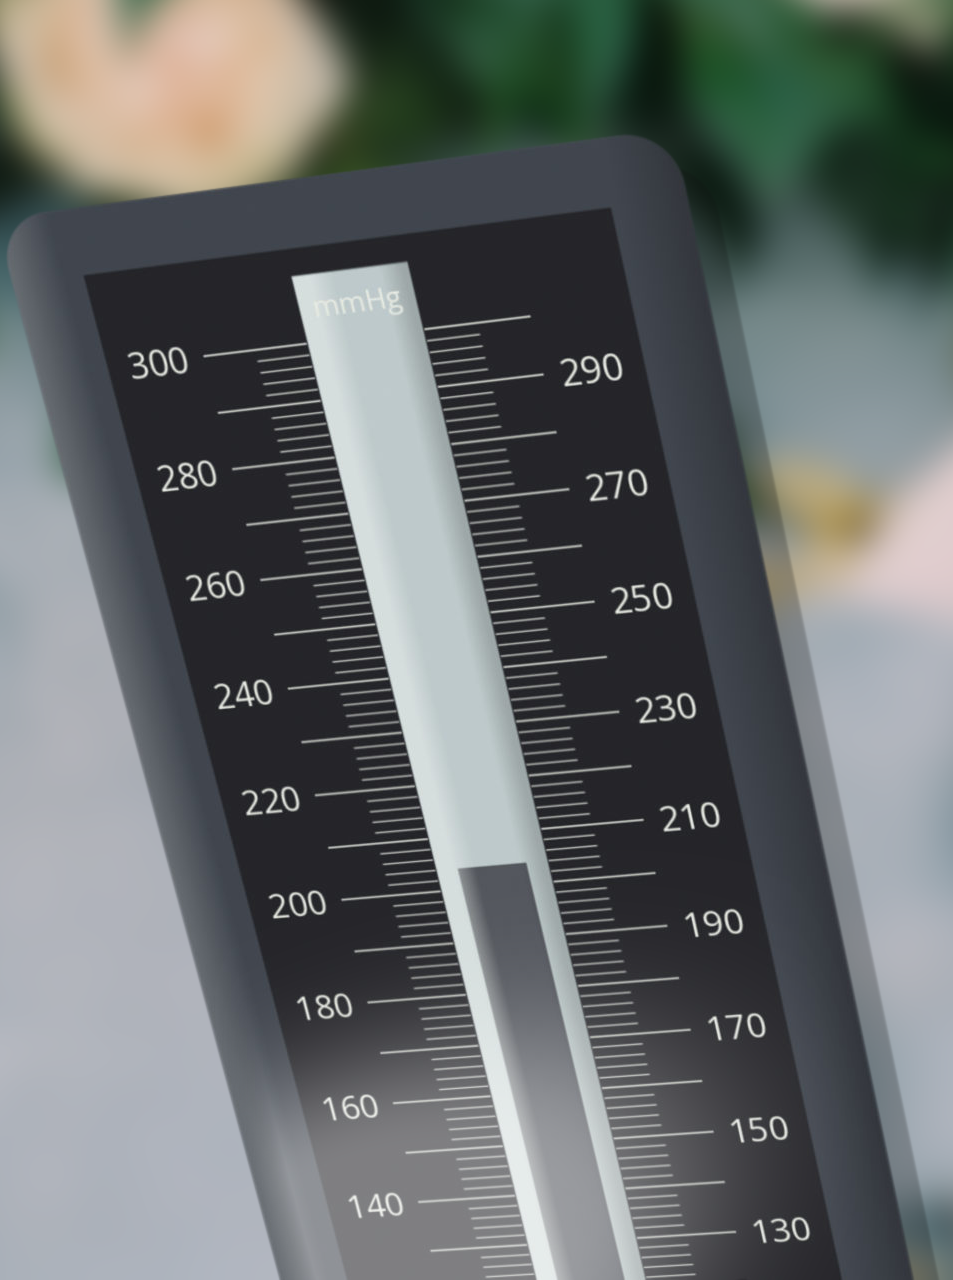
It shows 204 mmHg
